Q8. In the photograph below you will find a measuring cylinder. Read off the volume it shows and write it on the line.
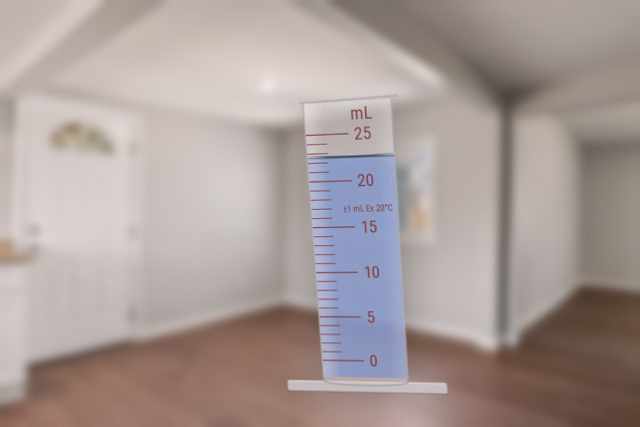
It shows 22.5 mL
